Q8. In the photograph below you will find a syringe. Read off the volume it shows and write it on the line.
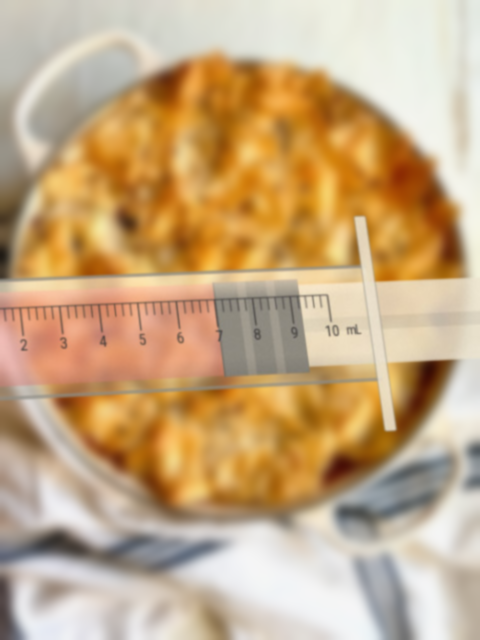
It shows 7 mL
